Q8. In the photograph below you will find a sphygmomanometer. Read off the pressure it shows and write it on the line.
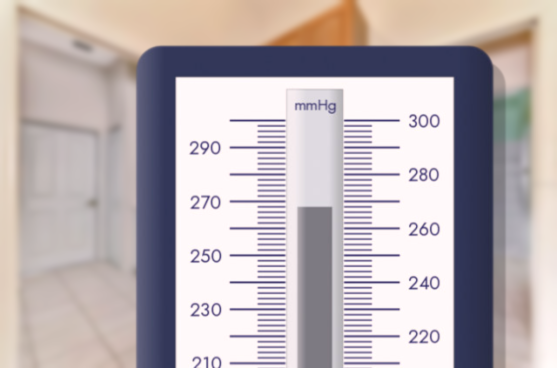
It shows 268 mmHg
